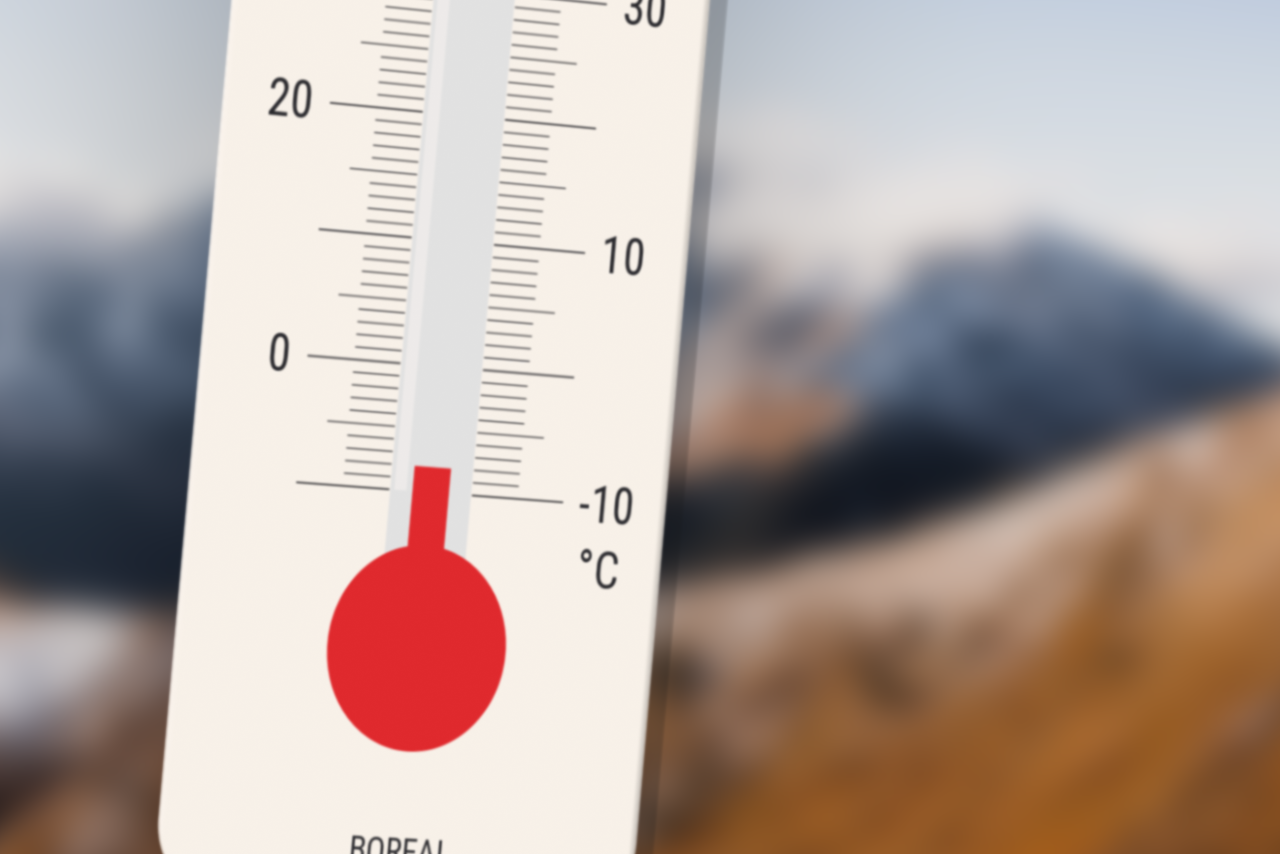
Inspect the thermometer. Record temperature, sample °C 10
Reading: °C -8
